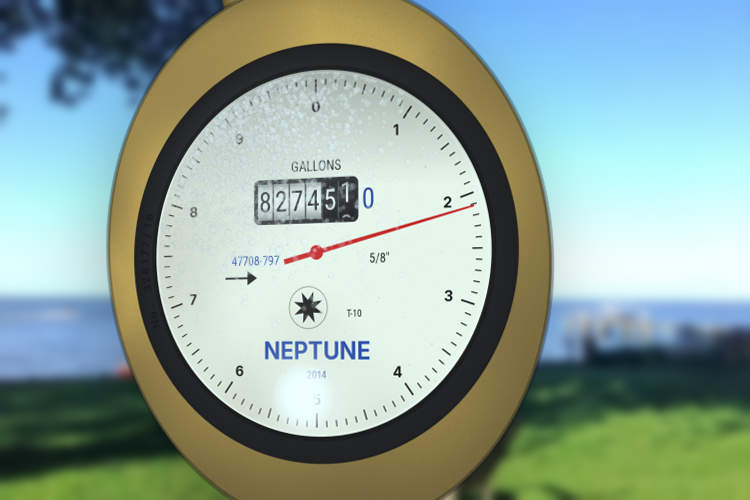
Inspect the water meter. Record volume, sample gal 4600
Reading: gal 8274512.1
